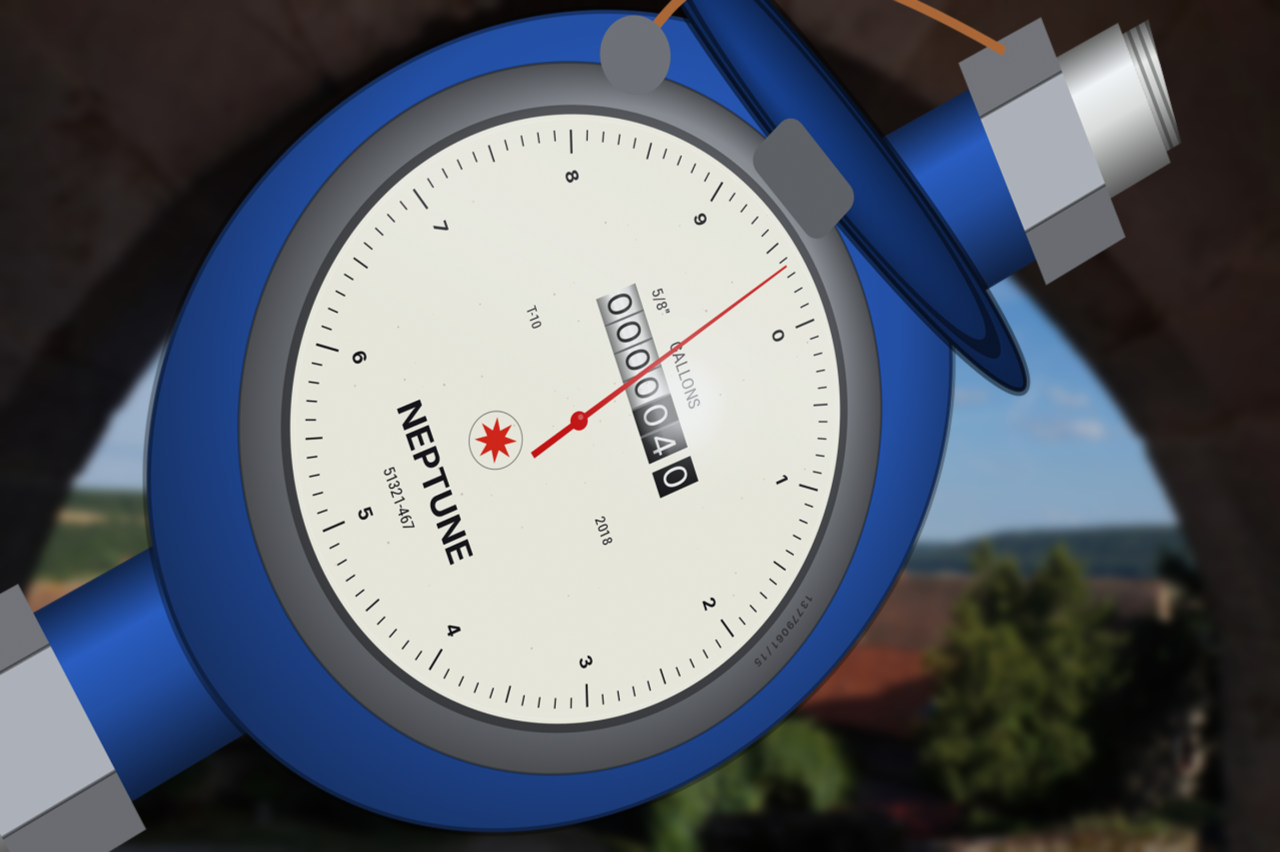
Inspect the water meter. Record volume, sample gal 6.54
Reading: gal 39.6
